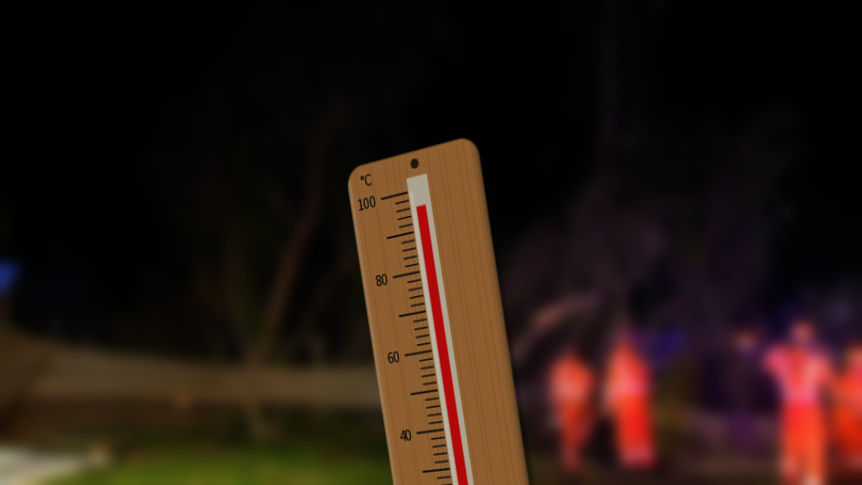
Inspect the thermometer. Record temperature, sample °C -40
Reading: °C 96
